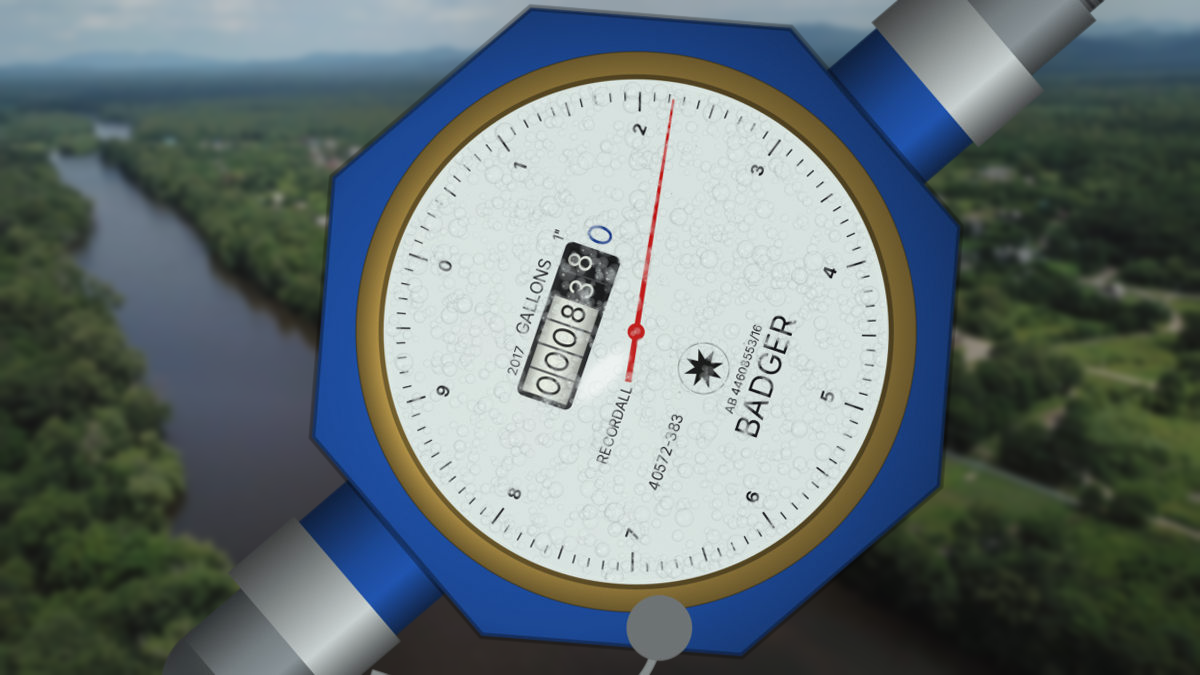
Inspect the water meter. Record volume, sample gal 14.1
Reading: gal 8382.2
